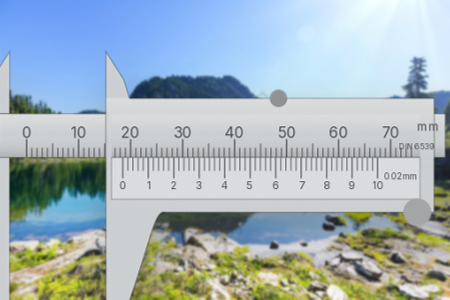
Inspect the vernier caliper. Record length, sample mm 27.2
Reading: mm 18.5
